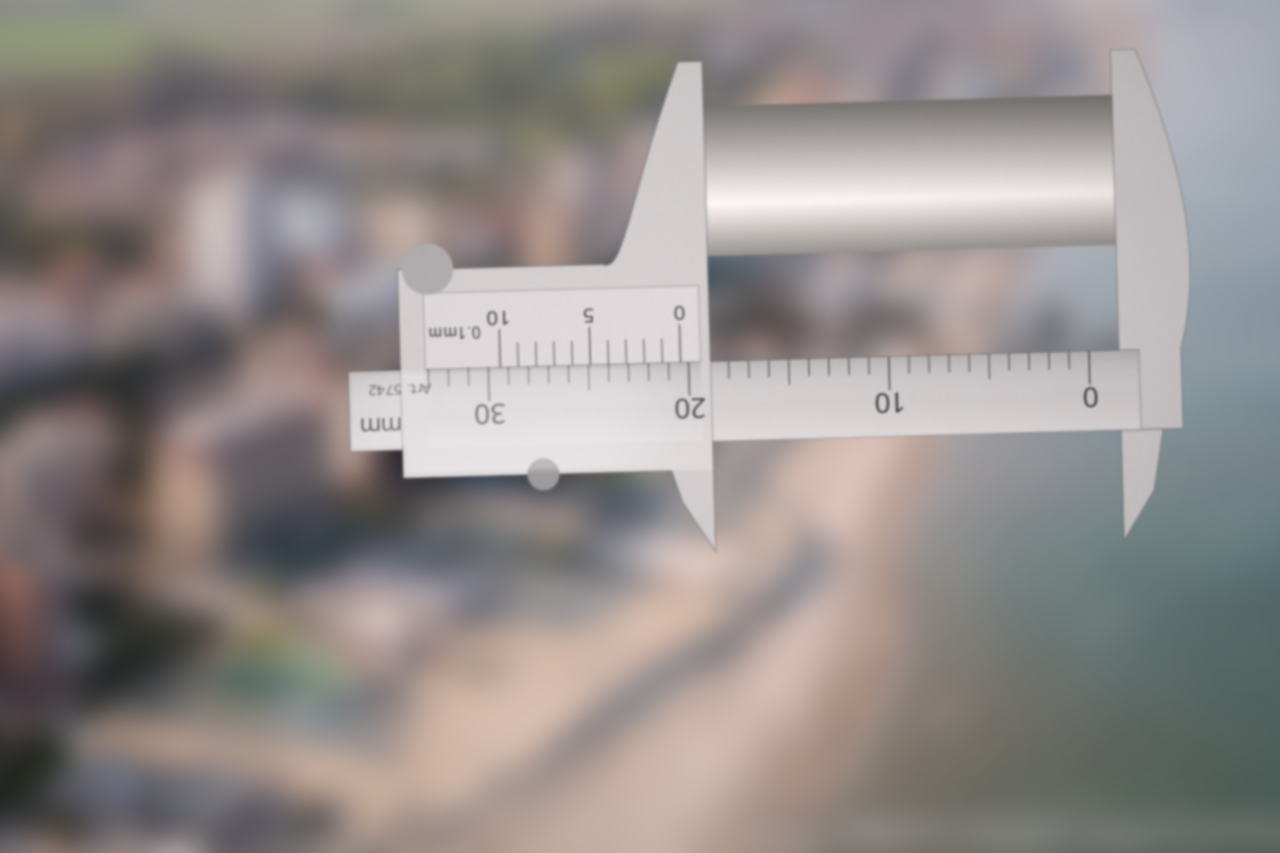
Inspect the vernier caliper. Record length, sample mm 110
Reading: mm 20.4
